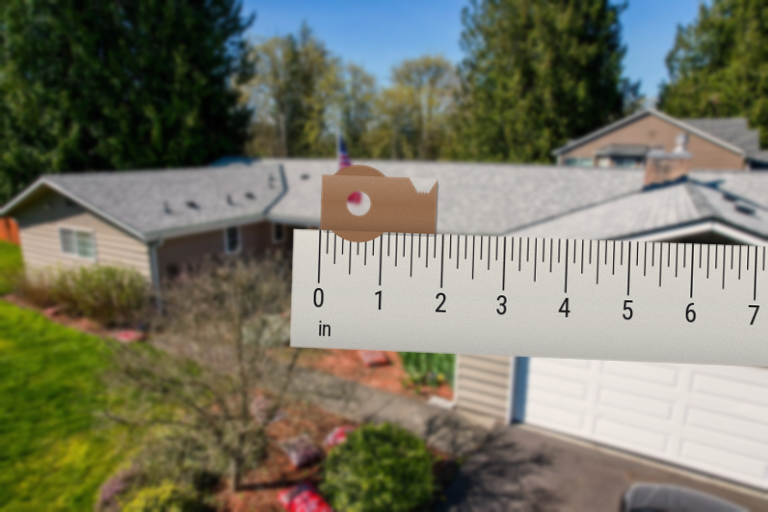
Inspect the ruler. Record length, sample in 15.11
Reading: in 1.875
